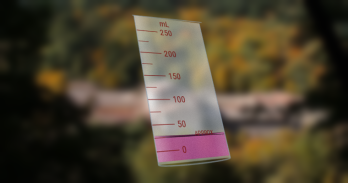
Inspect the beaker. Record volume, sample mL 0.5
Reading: mL 25
